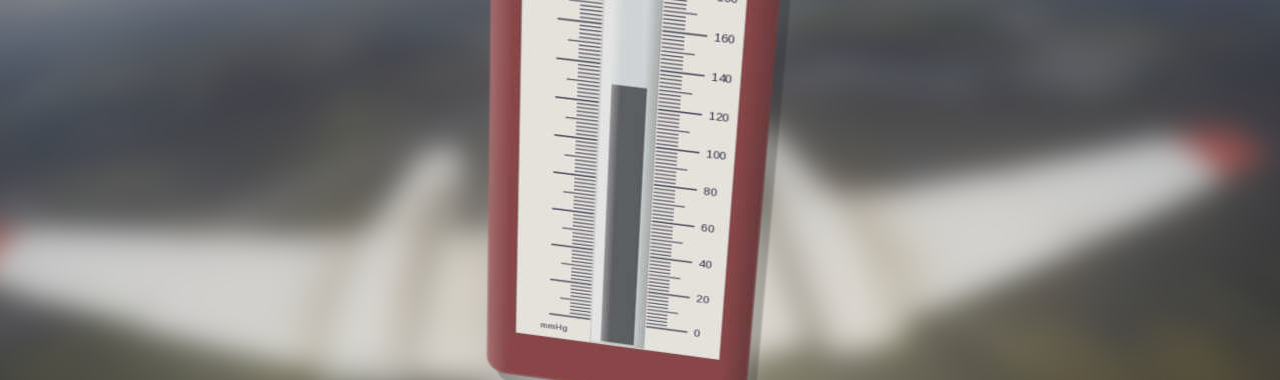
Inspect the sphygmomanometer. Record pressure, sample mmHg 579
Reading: mmHg 130
